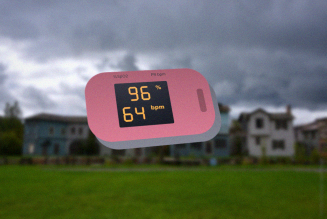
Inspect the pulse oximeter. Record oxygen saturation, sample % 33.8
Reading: % 96
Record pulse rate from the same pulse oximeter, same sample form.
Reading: bpm 64
